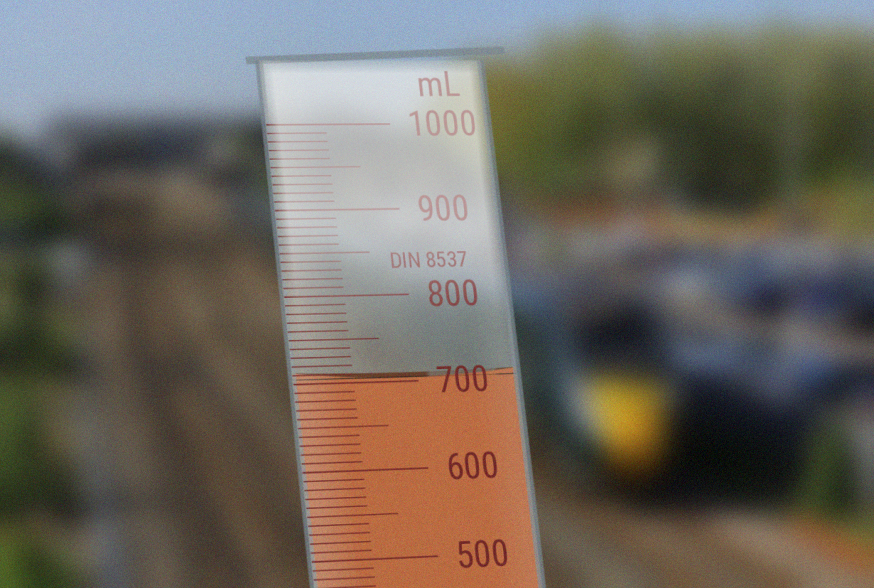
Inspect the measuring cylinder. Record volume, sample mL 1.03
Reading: mL 705
